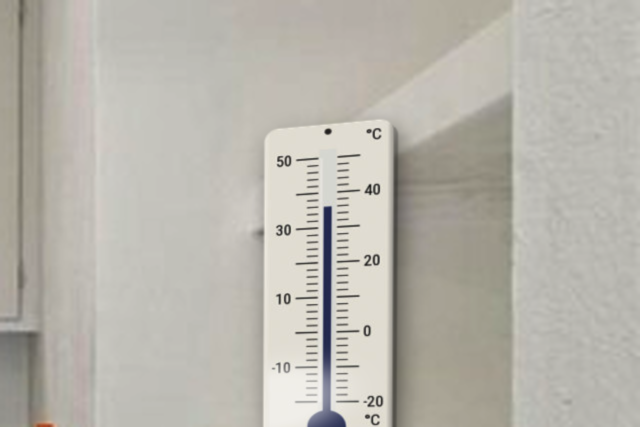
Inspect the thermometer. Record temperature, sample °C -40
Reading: °C 36
